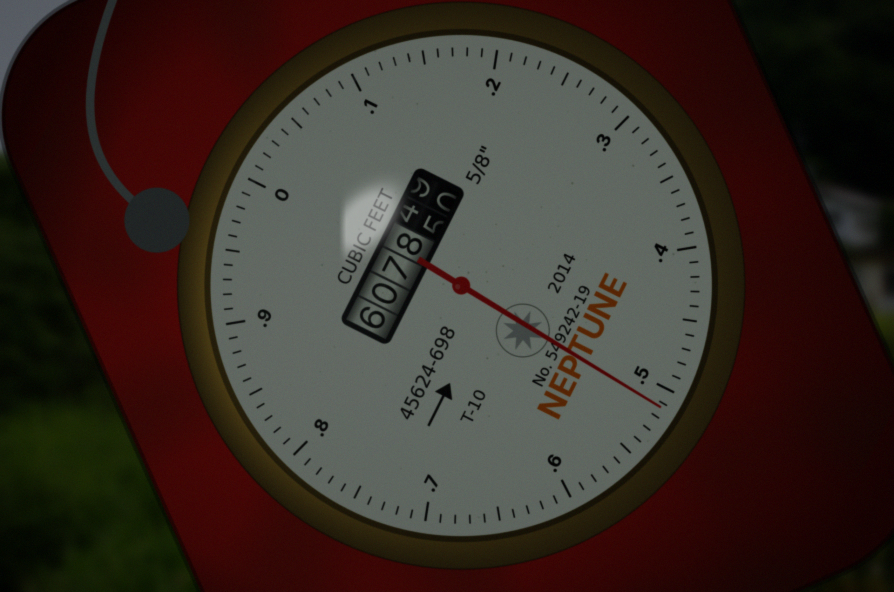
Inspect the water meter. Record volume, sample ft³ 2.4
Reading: ft³ 607849.51
